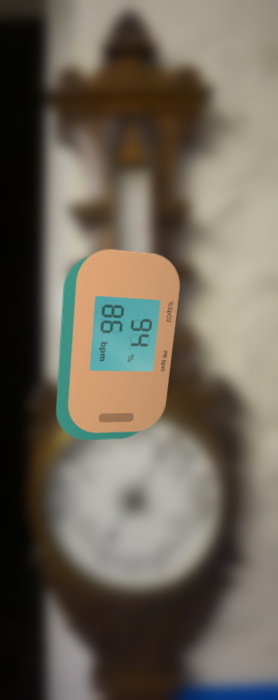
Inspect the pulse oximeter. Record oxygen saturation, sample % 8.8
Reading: % 94
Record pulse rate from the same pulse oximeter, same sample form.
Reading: bpm 86
